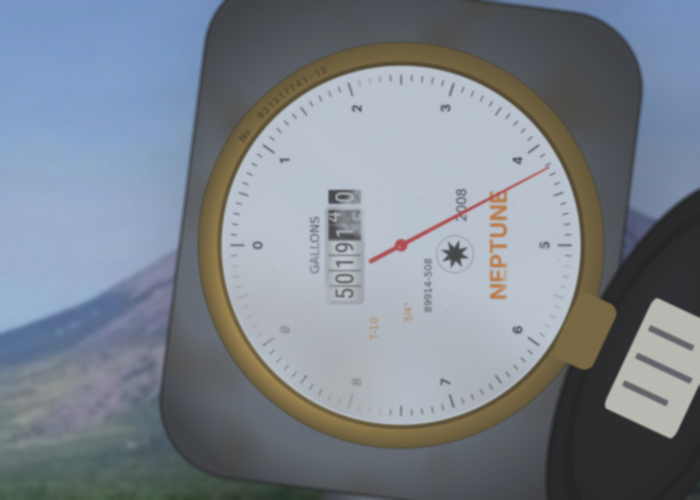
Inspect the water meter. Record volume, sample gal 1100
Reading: gal 5019144.2
